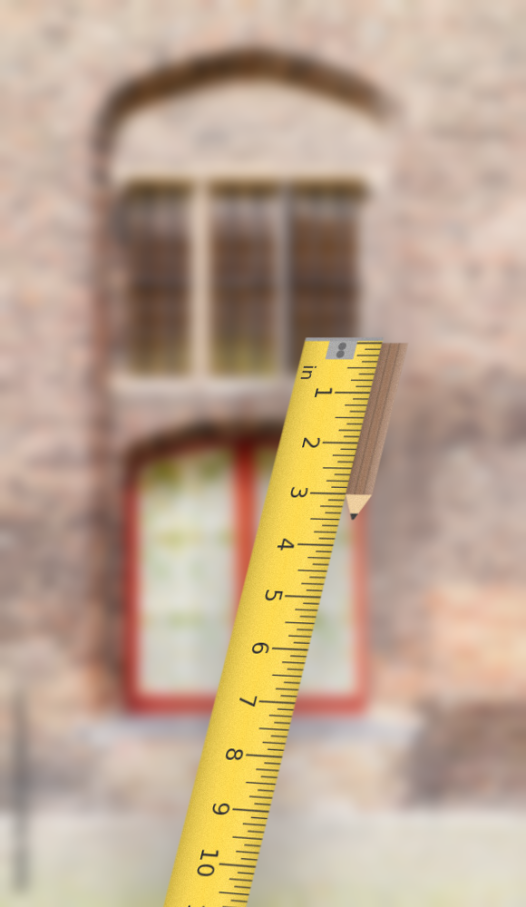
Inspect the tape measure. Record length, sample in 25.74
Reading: in 3.5
